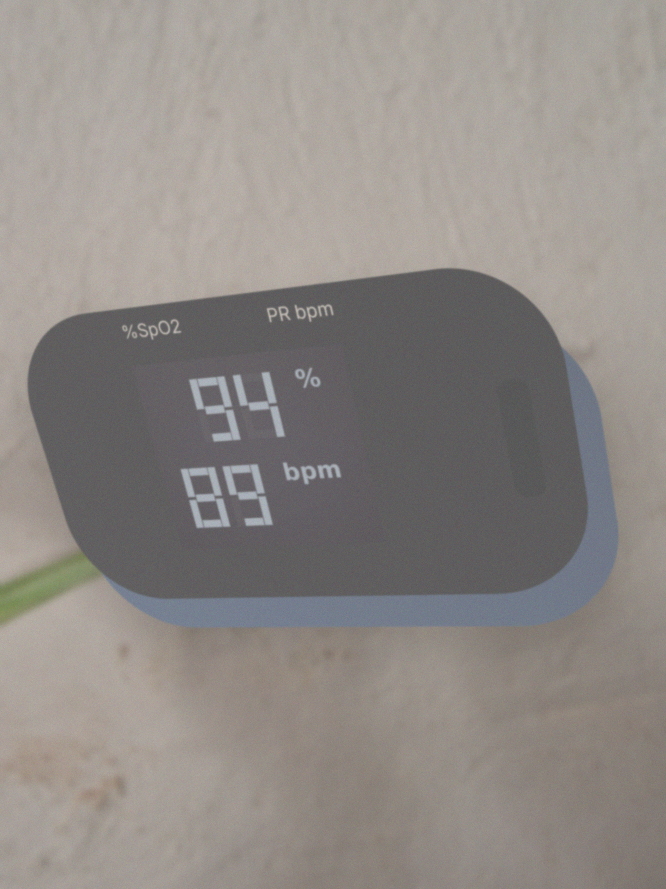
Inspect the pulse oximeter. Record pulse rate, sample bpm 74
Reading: bpm 89
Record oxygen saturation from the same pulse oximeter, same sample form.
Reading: % 94
